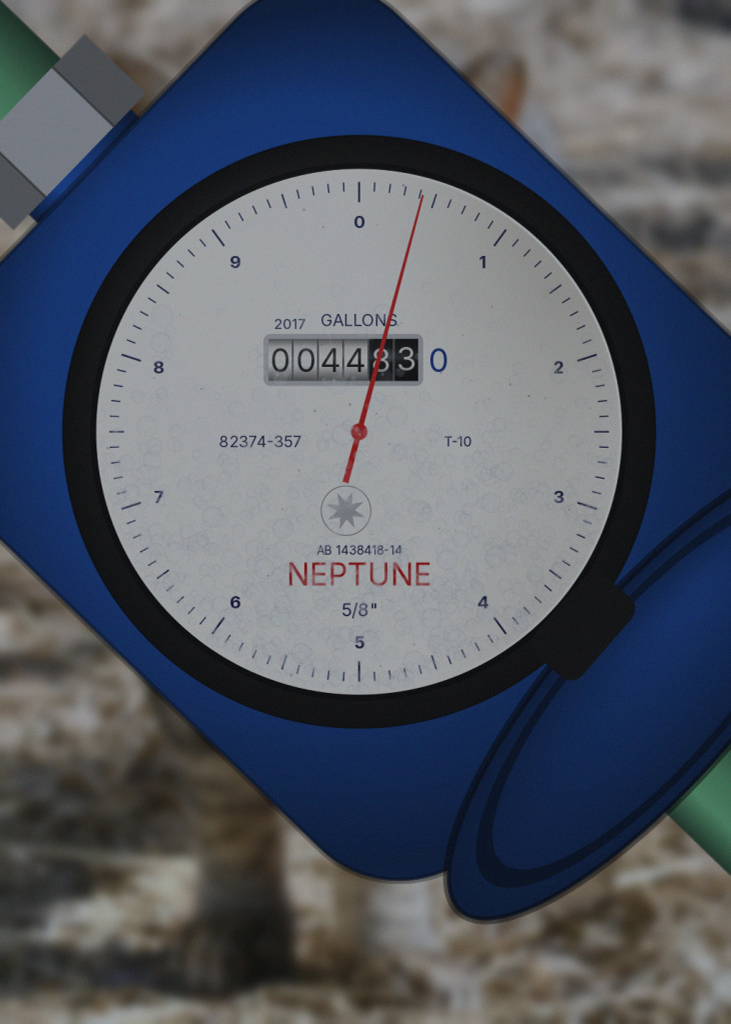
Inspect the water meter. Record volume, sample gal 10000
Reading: gal 44830.4
